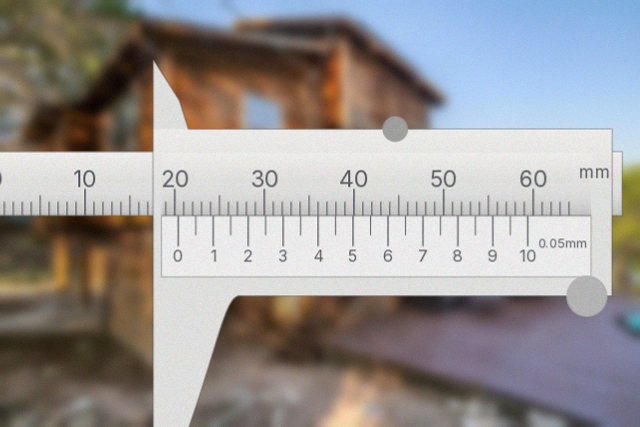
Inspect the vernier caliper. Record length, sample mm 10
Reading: mm 20.4
